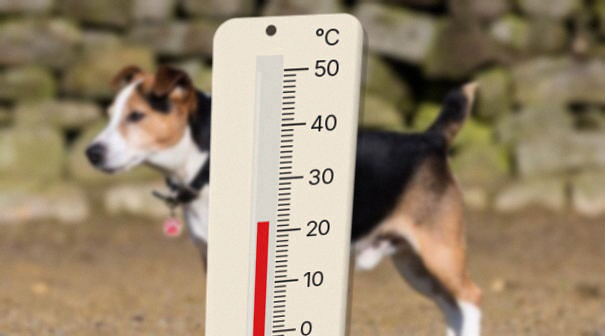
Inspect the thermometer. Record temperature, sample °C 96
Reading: °C 22
